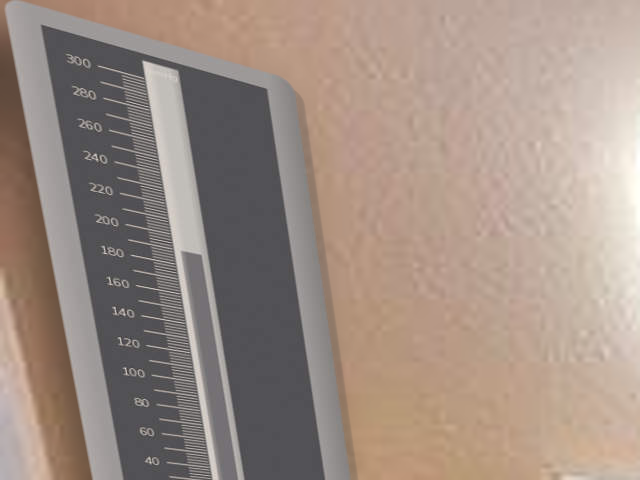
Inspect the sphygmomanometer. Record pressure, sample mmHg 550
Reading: mmHg 190
